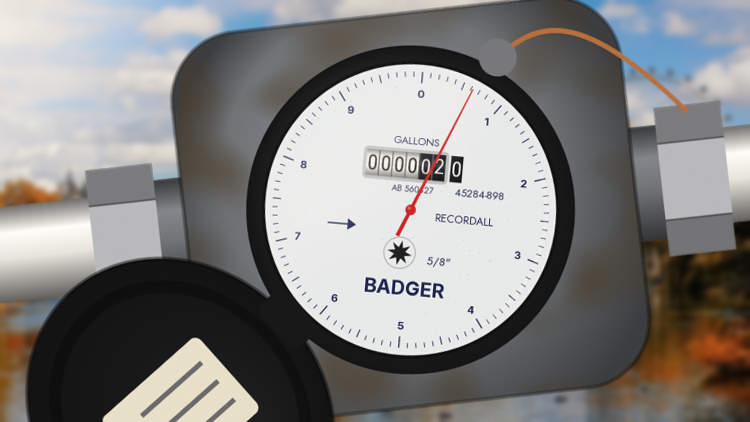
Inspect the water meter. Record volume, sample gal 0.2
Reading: gal 20.6
